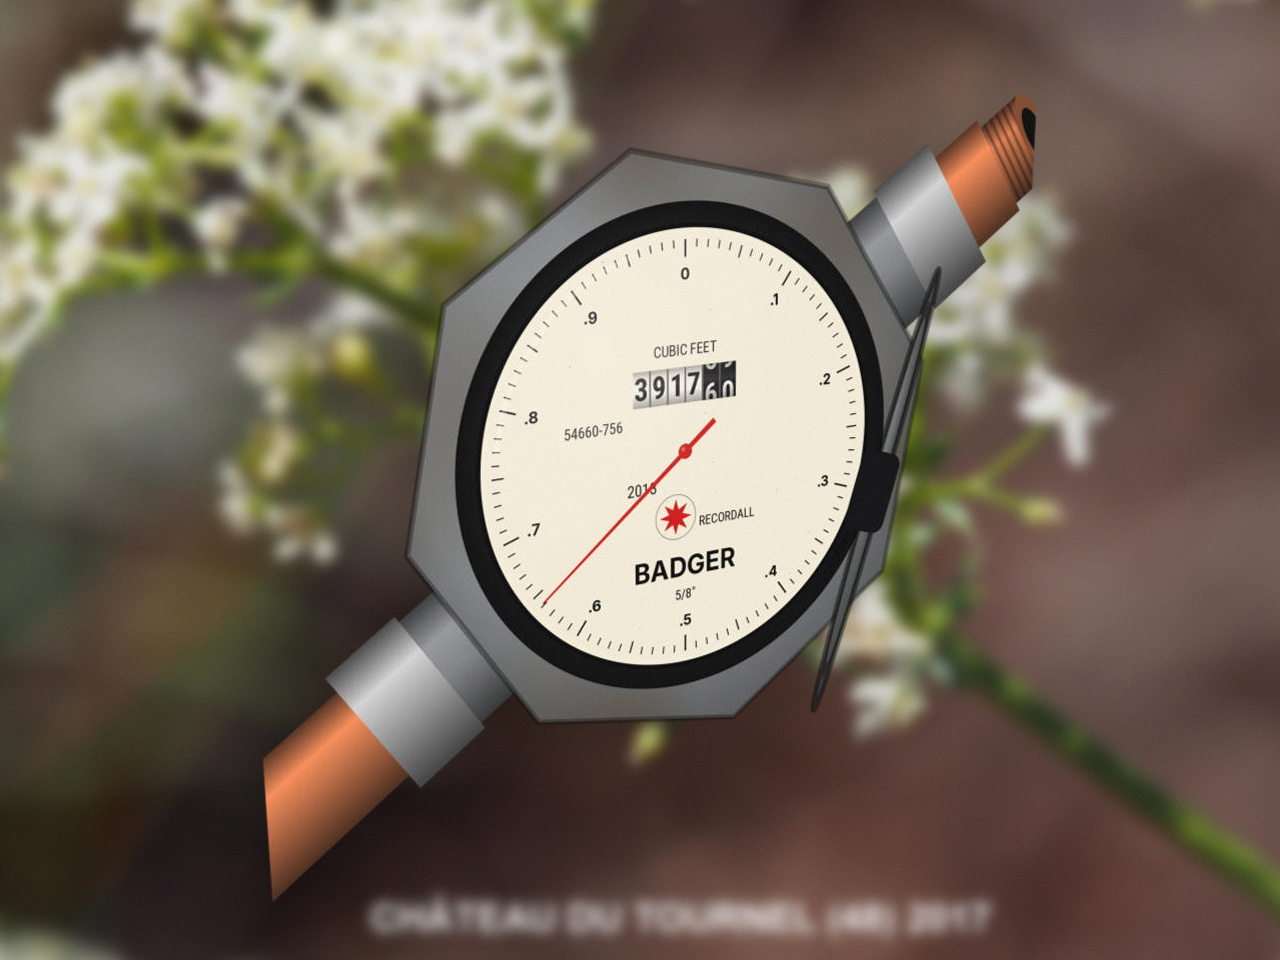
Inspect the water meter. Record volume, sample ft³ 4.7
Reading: ft³ 391759.64
